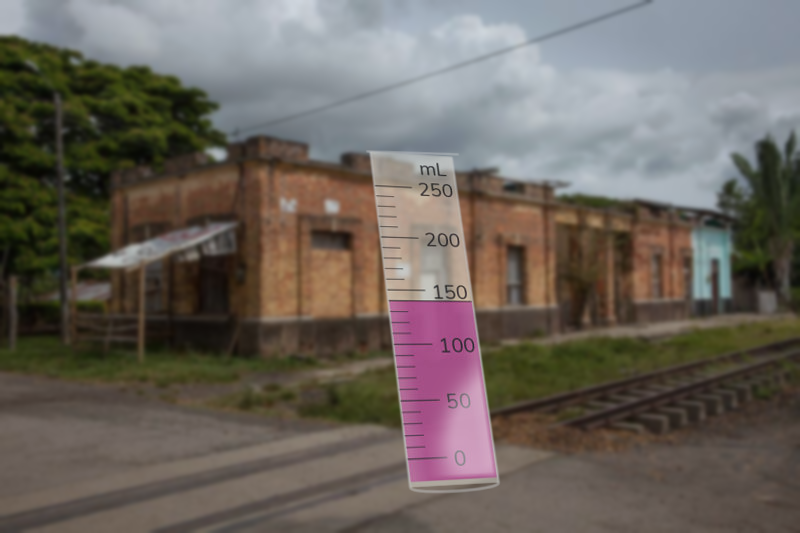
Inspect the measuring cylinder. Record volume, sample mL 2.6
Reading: mL 140
